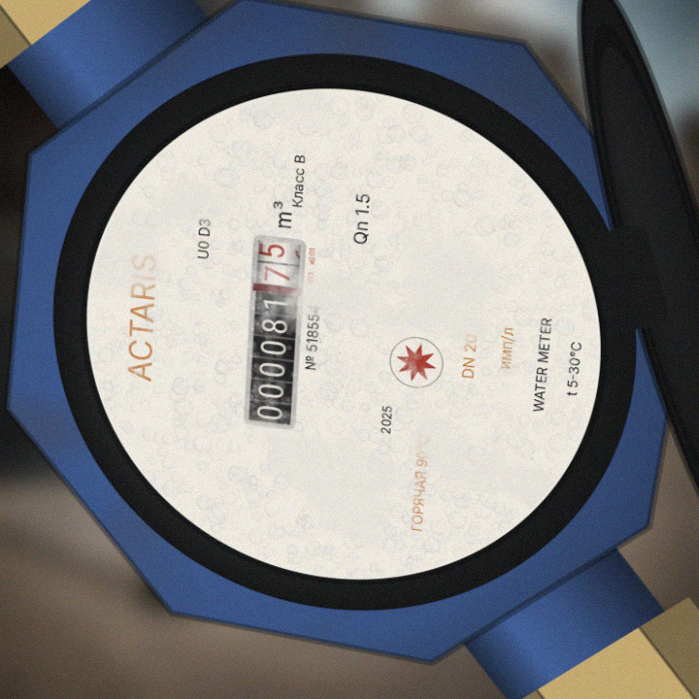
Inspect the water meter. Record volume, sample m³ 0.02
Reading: m³ 81.75
